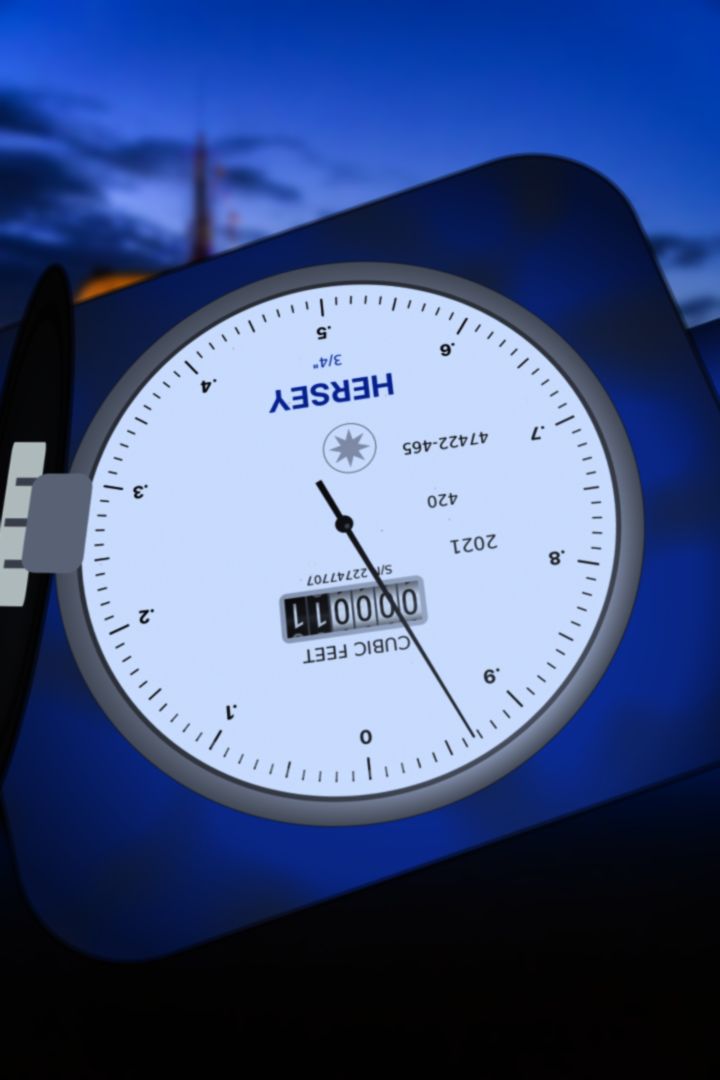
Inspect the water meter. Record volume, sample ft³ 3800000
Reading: ft³ 10.93
